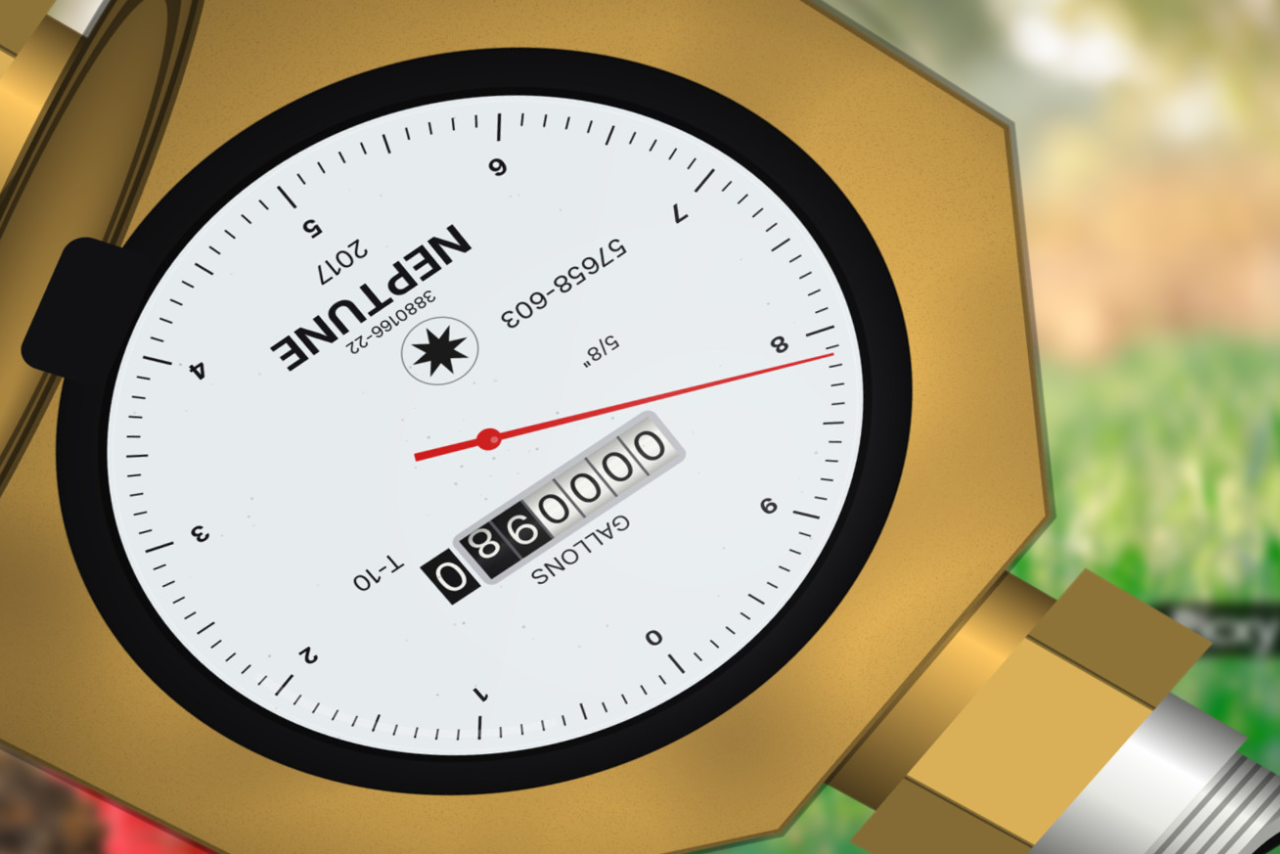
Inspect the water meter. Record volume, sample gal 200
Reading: gal 978.1
